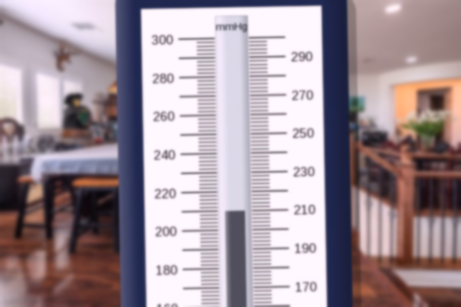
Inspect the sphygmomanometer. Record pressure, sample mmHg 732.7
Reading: mmHg 210
